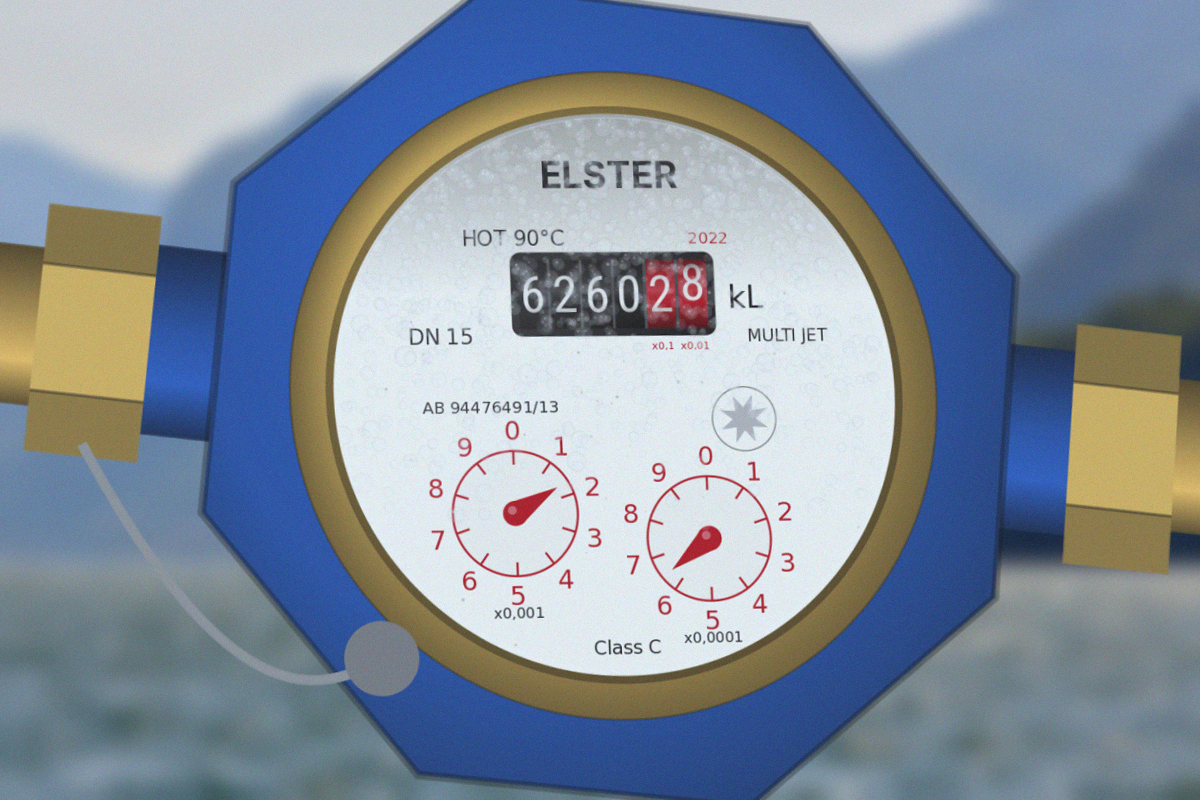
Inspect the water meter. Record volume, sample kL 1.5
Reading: kL 6260.2816
